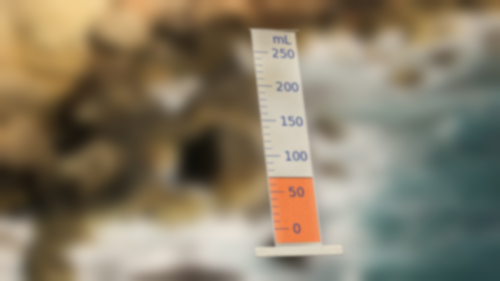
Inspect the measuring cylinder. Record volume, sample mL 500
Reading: mL 70
